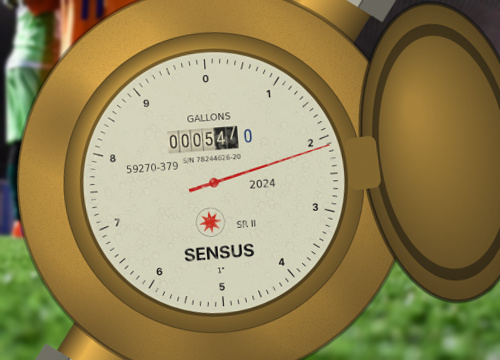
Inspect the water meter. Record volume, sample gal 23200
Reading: gal 5472.1
